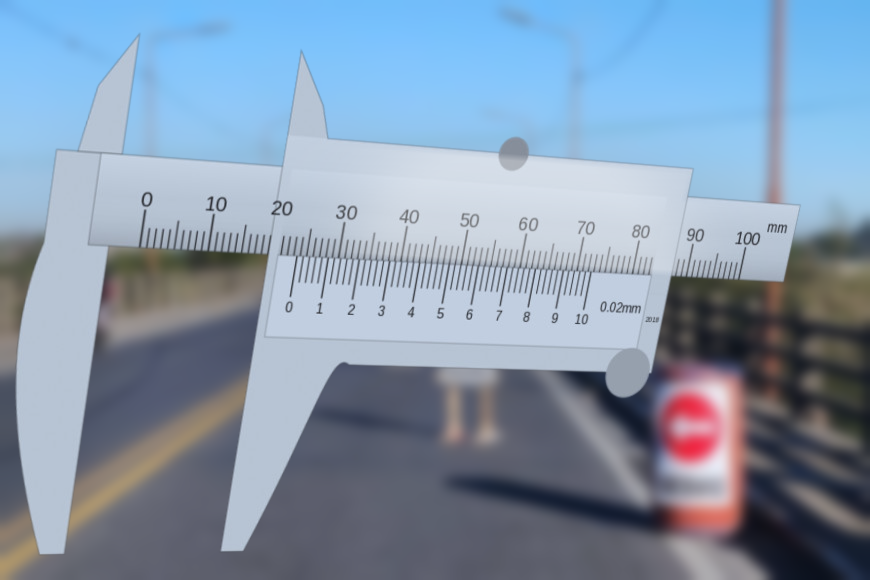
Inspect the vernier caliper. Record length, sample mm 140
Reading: mm 23.5
